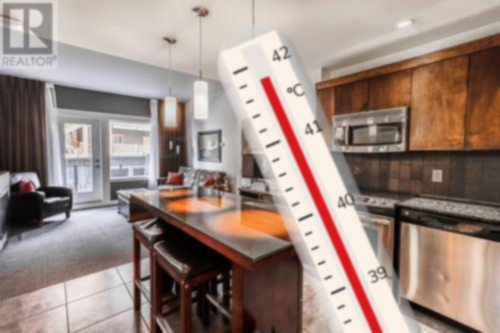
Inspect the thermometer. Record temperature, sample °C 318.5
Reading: °C 41.8
